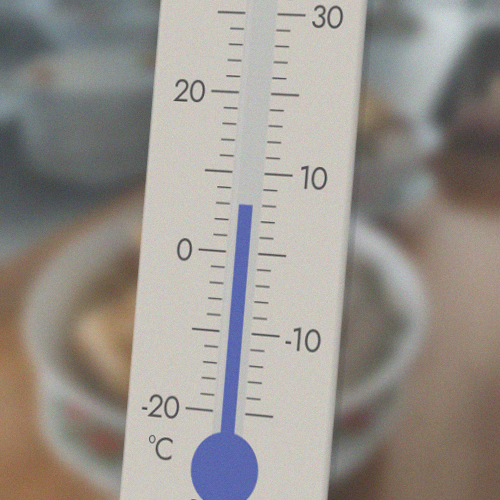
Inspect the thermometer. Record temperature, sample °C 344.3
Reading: °C 6
